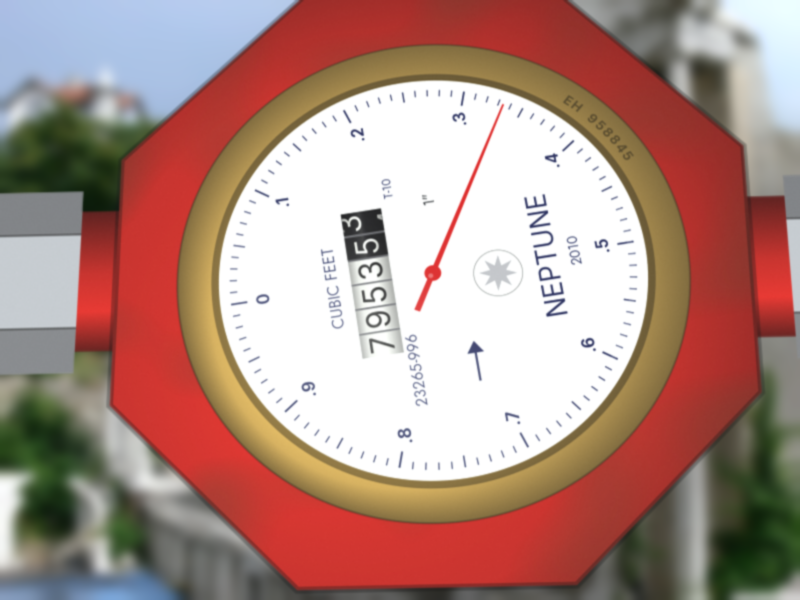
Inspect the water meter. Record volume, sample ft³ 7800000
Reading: ft³ 795353.33
